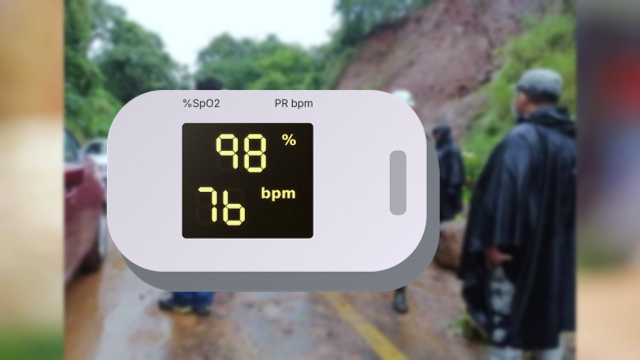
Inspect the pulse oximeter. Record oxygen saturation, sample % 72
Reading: % 98
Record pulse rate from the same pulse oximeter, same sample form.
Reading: bpm 76
